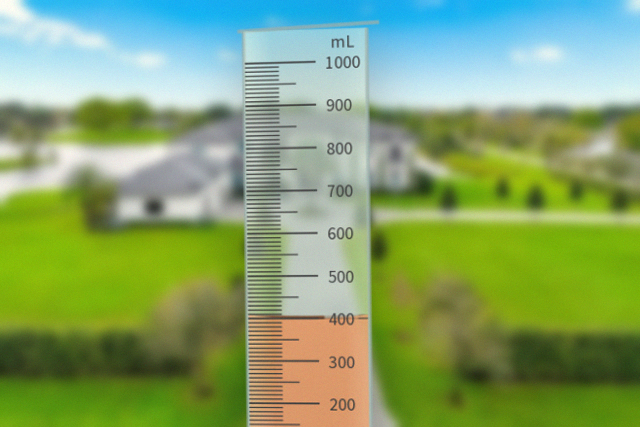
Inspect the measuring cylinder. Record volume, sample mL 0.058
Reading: mL 400
